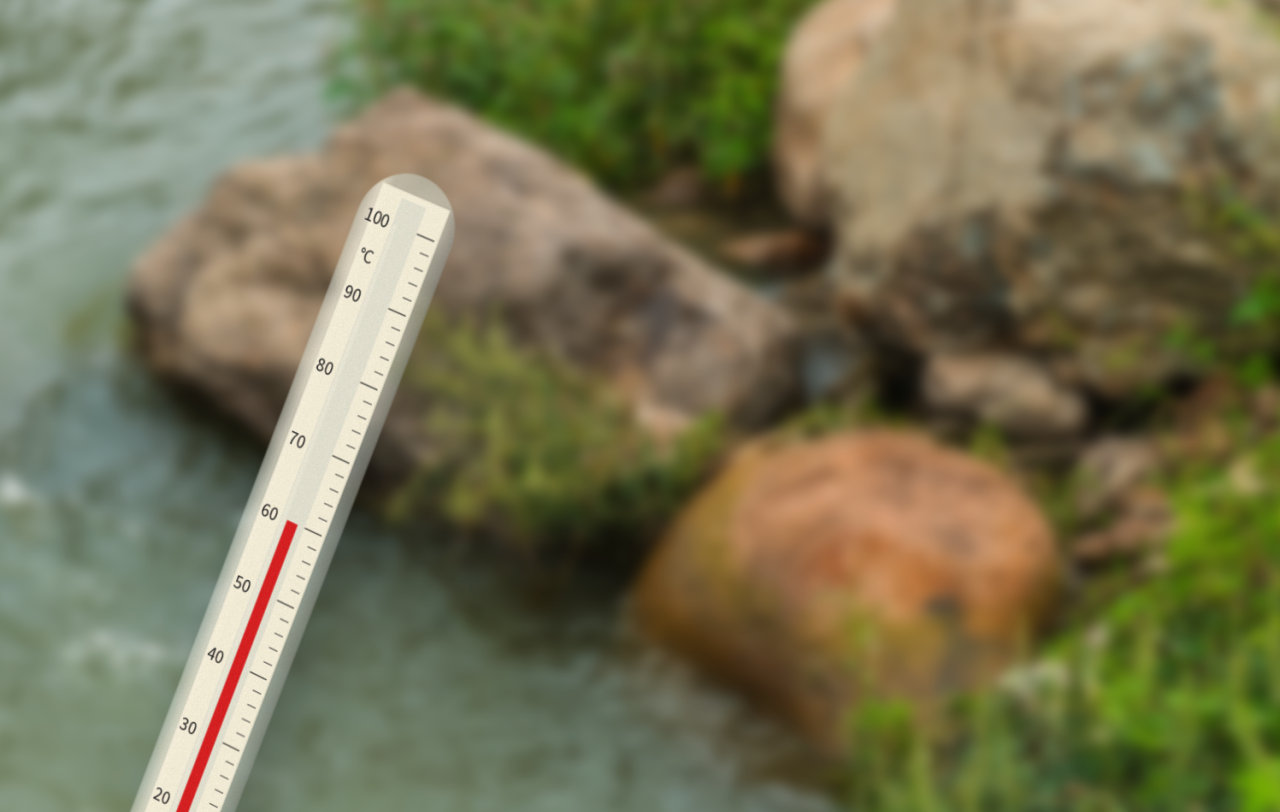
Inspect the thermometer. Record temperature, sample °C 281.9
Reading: °C 60
